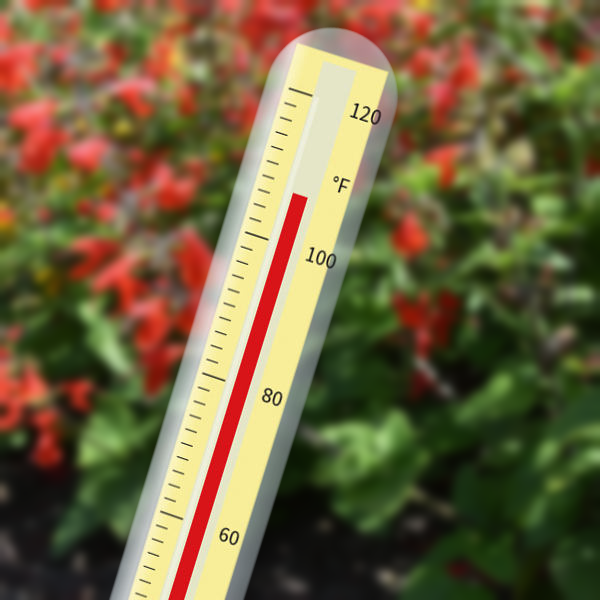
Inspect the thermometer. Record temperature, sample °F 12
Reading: °F 107
